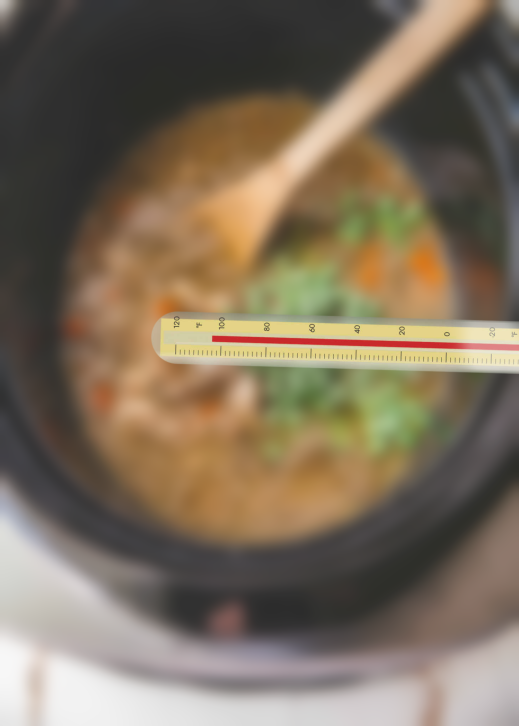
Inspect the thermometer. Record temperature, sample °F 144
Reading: °F 104
